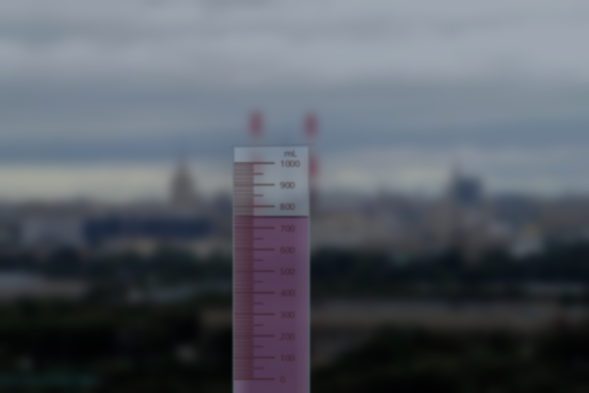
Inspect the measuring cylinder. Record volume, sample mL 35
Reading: mL 750
